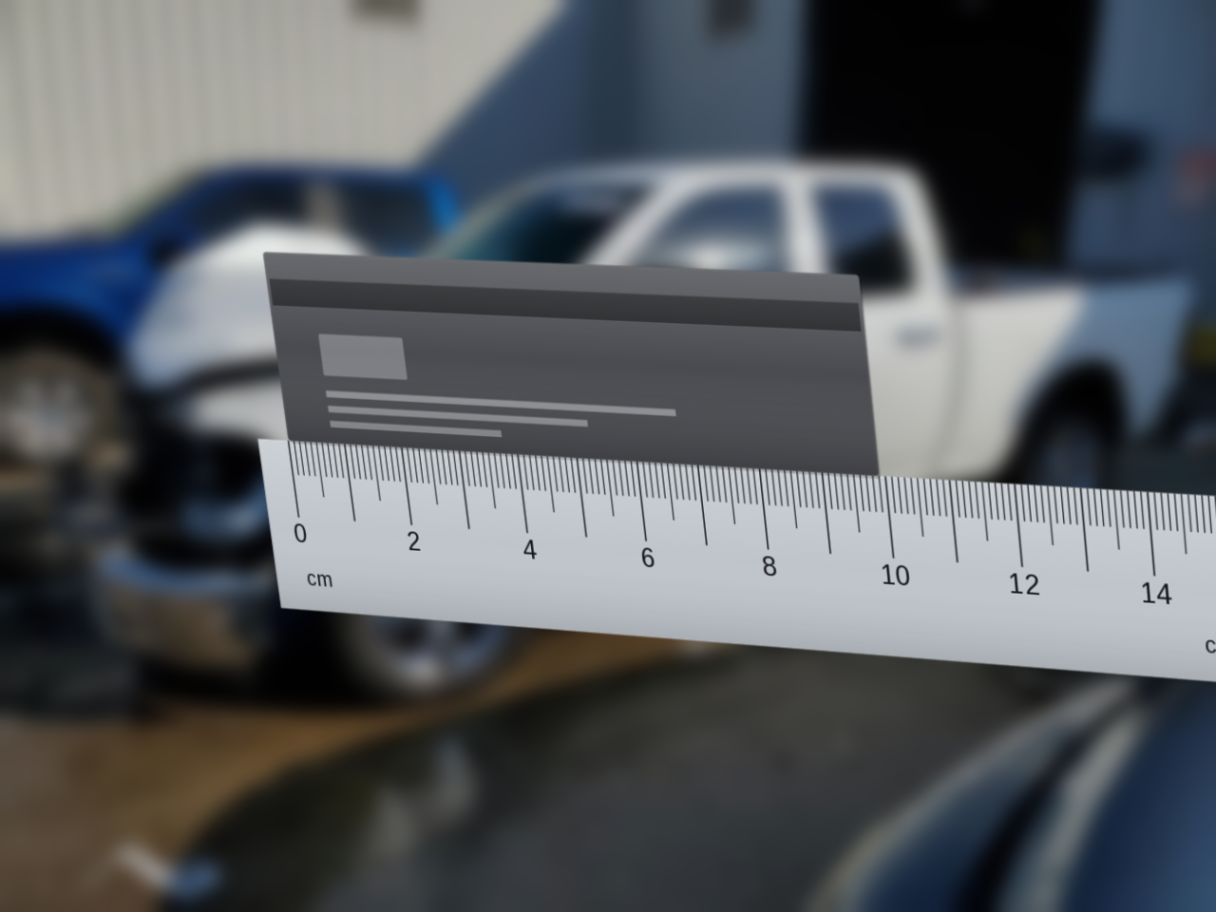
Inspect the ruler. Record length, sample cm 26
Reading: cm 9.9
